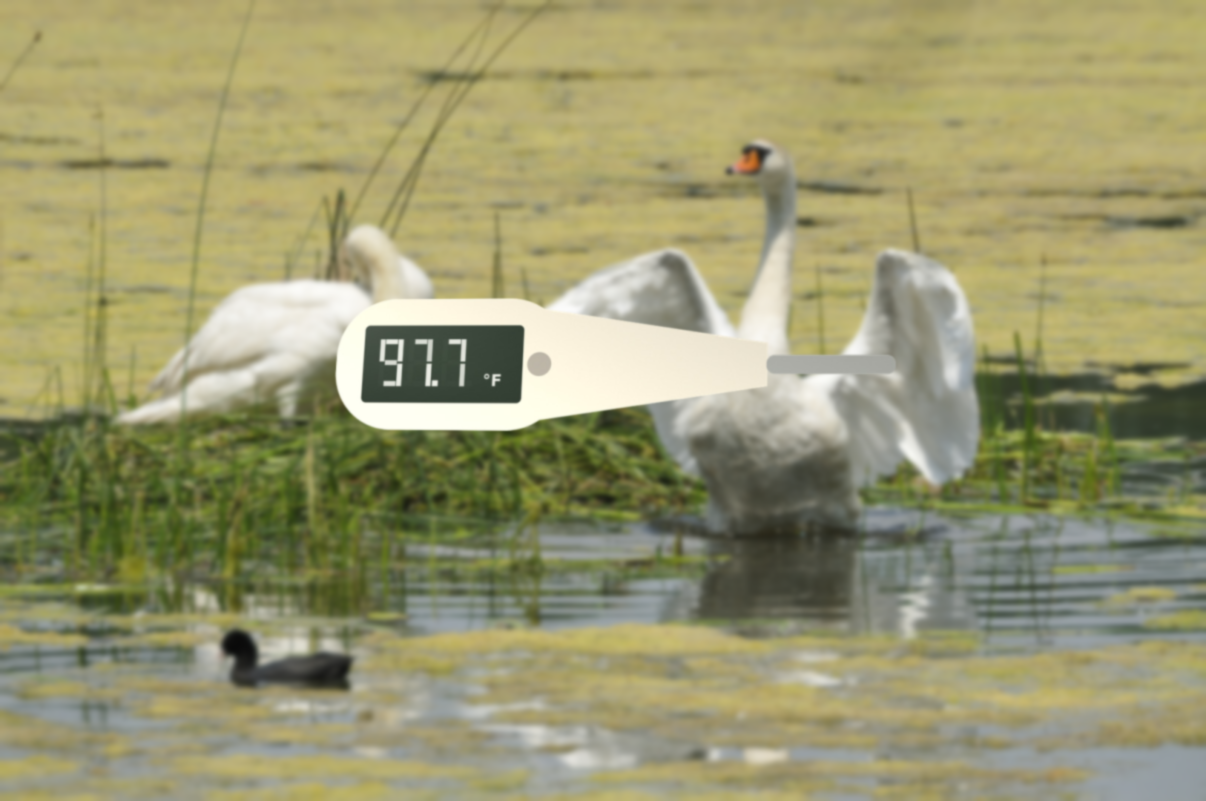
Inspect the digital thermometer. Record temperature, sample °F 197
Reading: °F 97.7
